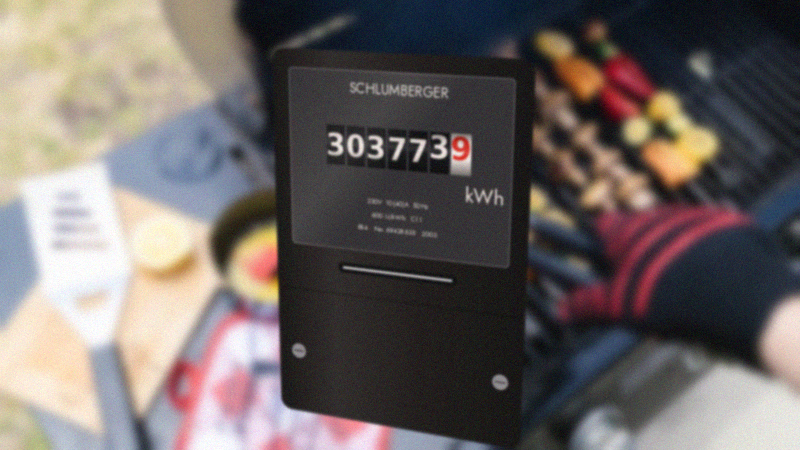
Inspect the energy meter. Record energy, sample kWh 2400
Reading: kWh 303773.9
